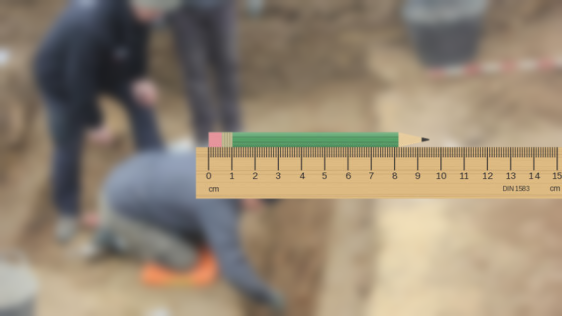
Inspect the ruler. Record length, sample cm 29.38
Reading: cm 9.5
